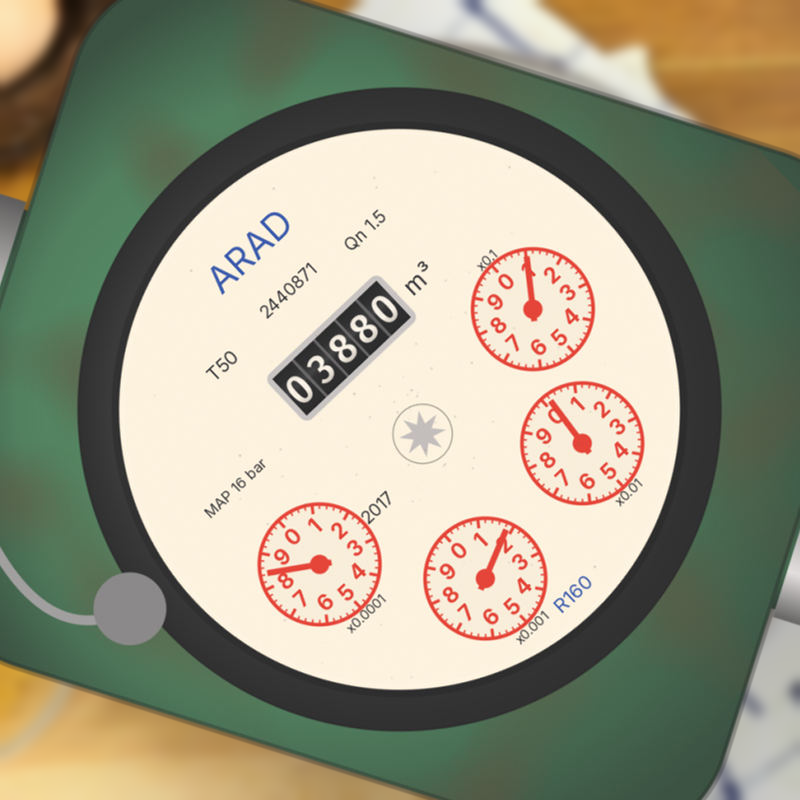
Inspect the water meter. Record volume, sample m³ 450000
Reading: m³ 3880.1018
